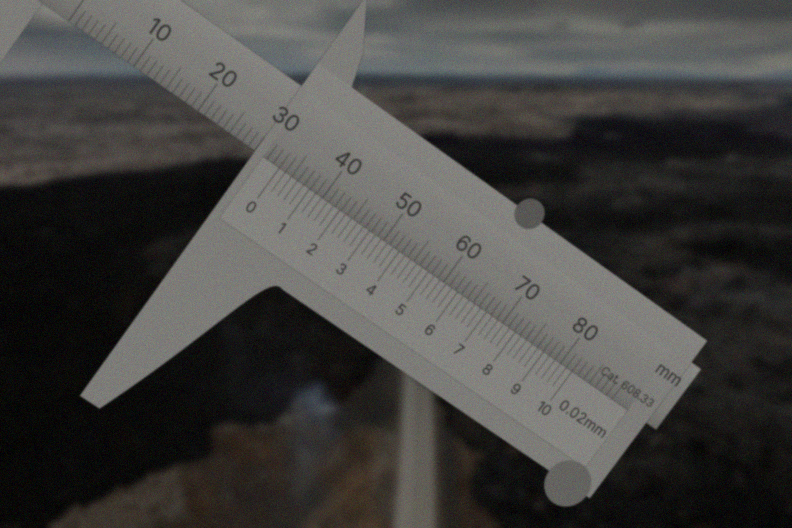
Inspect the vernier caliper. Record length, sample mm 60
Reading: mm 33.0
